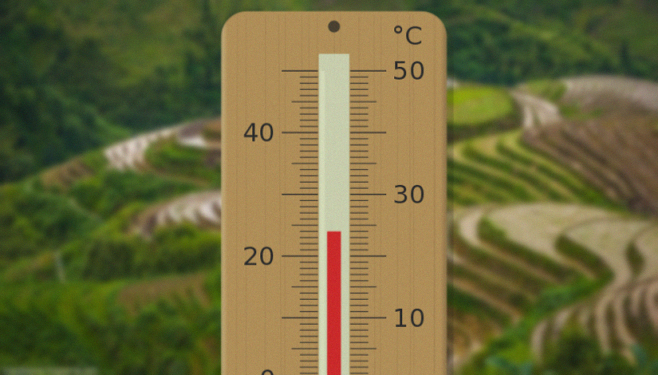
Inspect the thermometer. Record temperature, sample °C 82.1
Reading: °C 24
